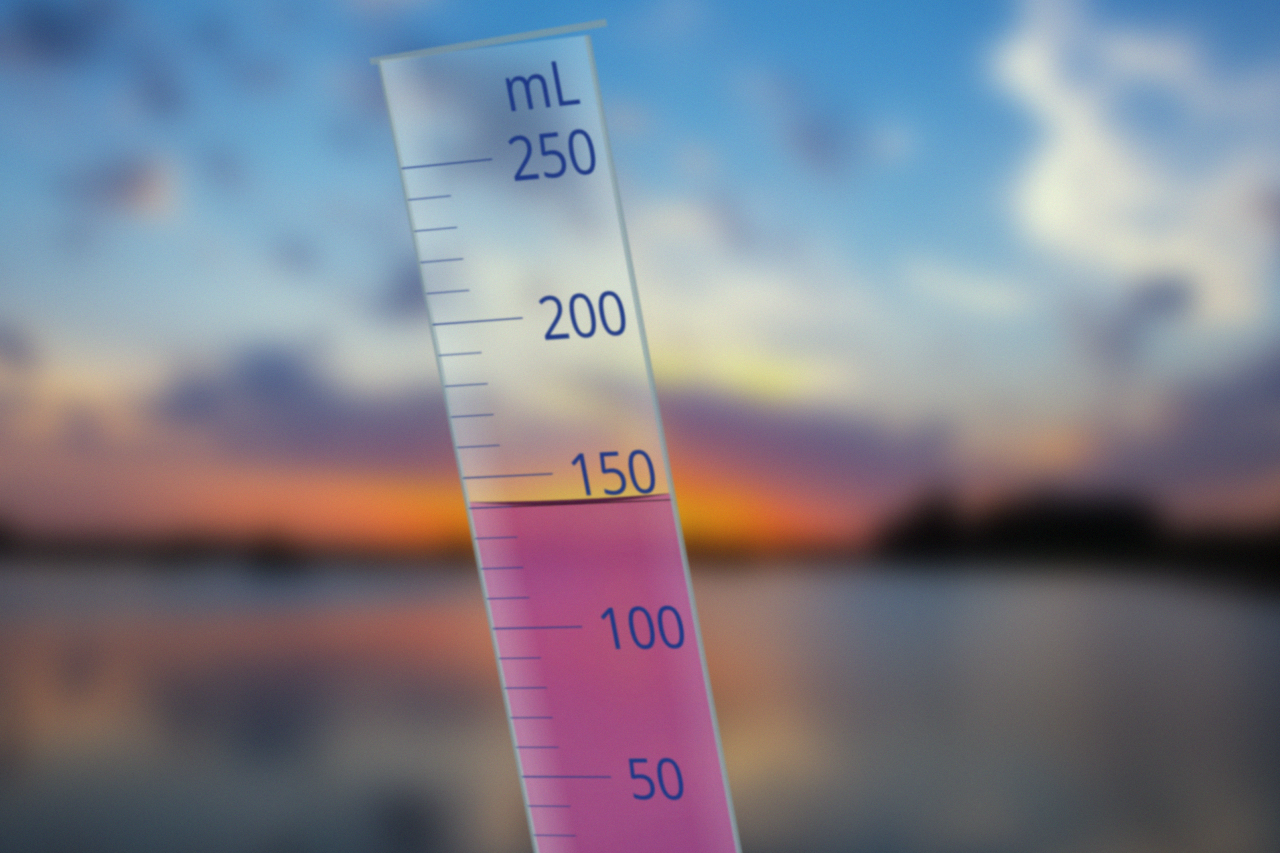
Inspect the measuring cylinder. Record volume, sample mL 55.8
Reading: mL 140
